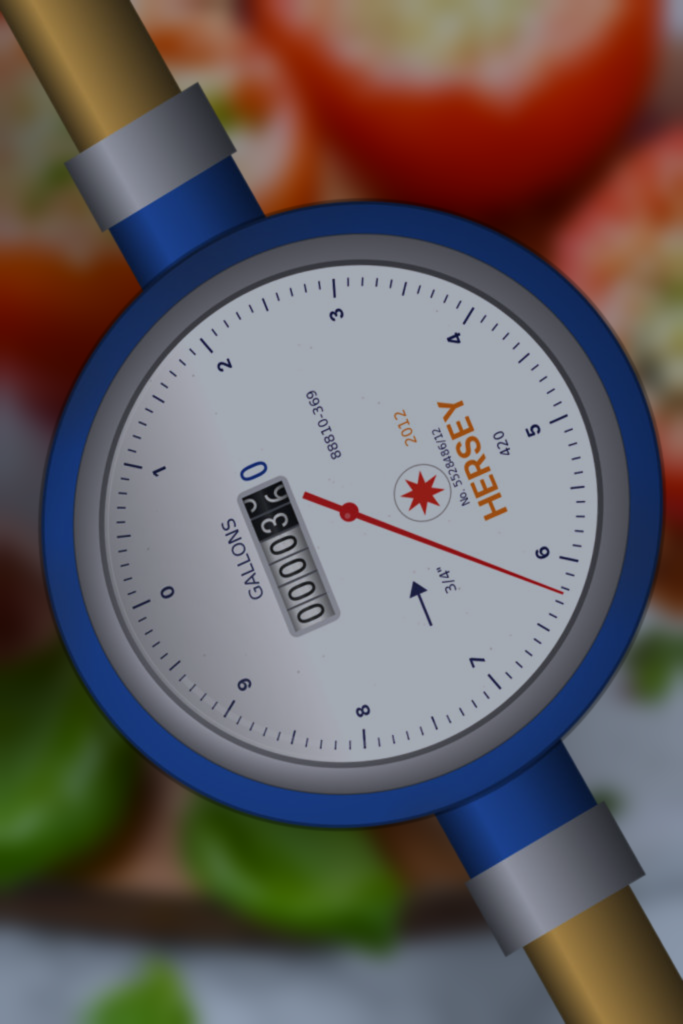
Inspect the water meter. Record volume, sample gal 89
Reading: gal 356.2
